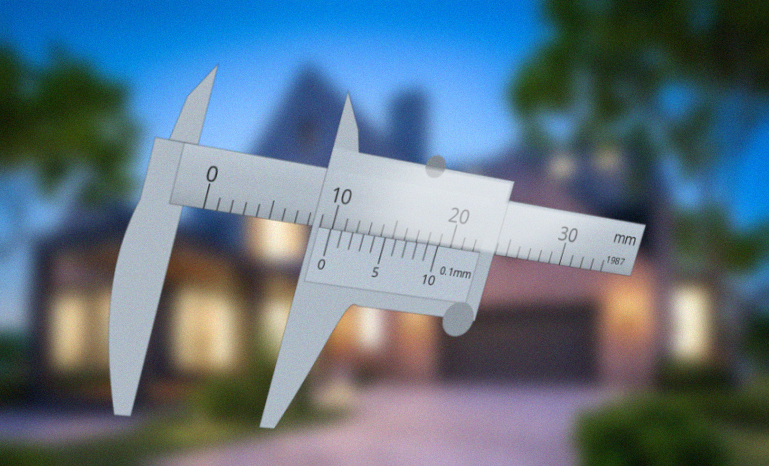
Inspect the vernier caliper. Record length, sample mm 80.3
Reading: mm 9.9
